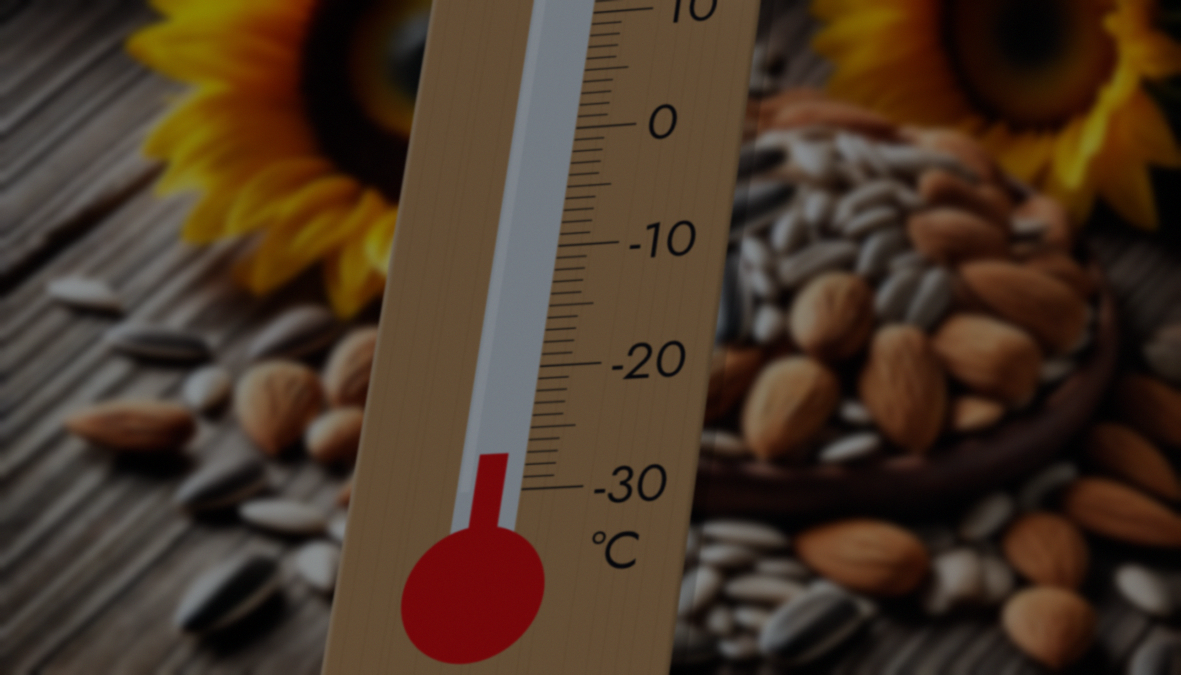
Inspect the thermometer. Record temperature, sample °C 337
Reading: °C -27
